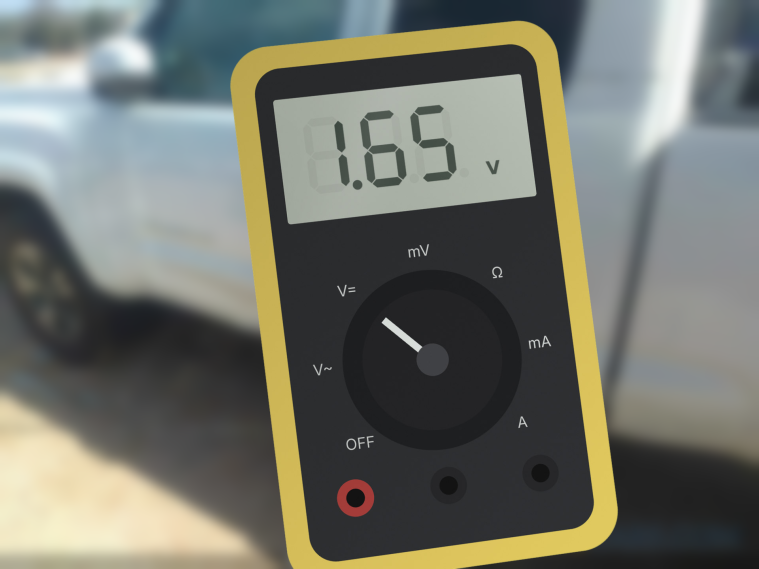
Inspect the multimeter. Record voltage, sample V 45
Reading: V 1.65
